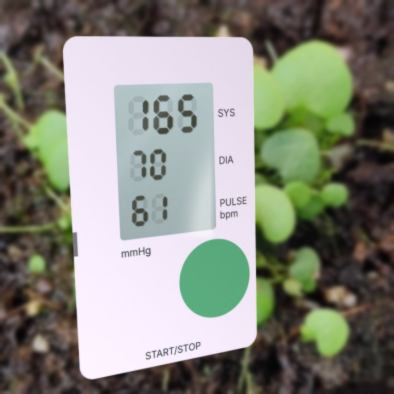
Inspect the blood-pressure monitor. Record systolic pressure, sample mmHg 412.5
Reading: mmHg 165
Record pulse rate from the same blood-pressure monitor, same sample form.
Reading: bpm 61
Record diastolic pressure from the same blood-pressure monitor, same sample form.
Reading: mmHg 70
